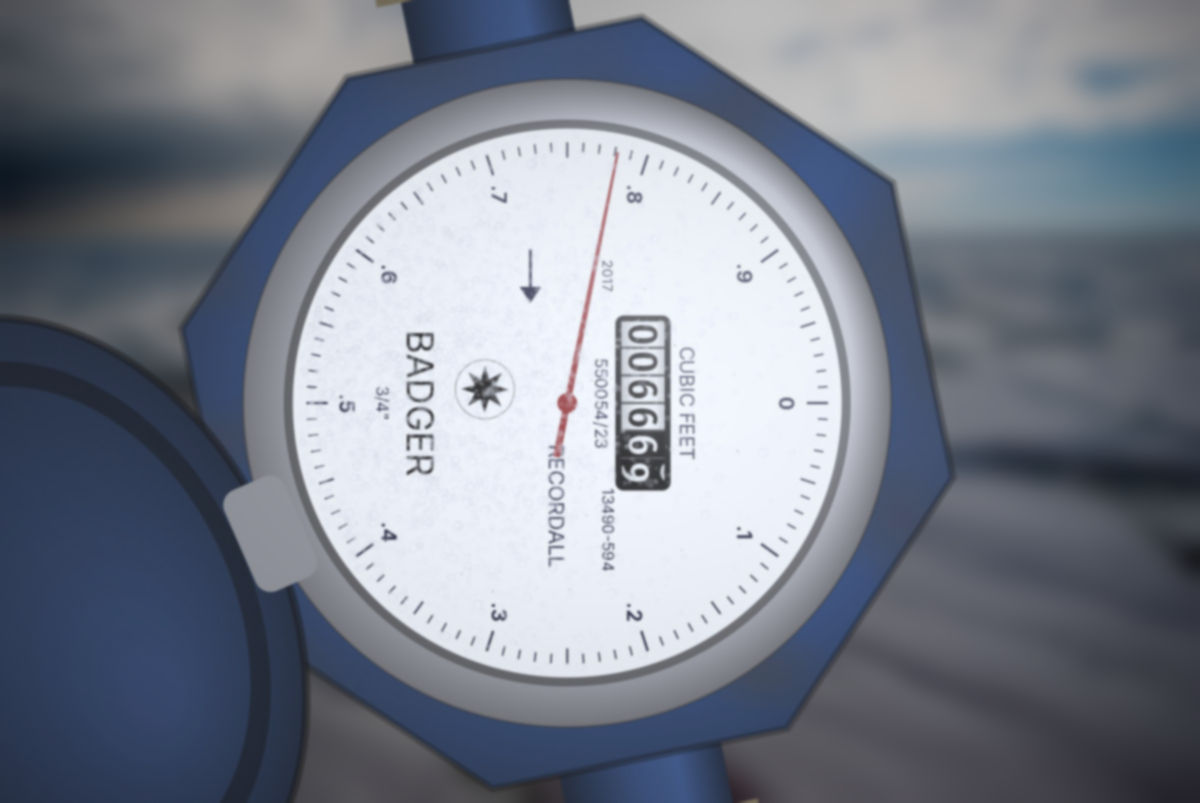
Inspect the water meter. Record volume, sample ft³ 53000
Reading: ft³ 6668.78
